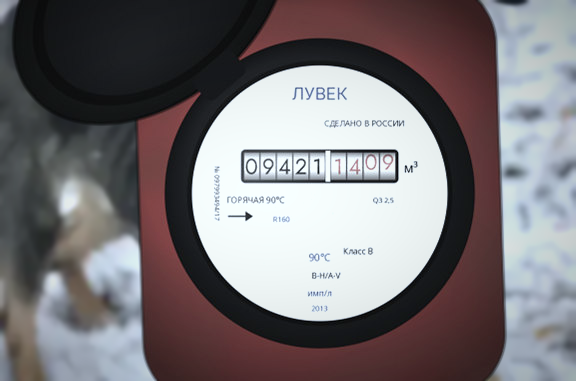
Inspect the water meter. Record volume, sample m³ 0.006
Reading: m³ 9421.1409
